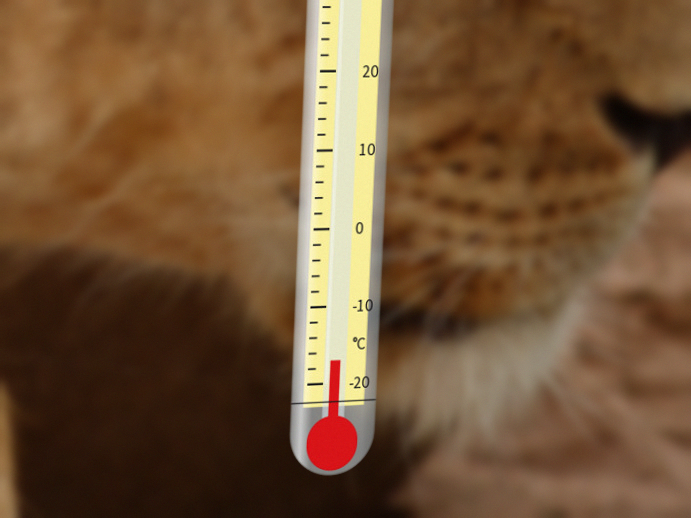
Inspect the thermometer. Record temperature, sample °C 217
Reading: °C -17
